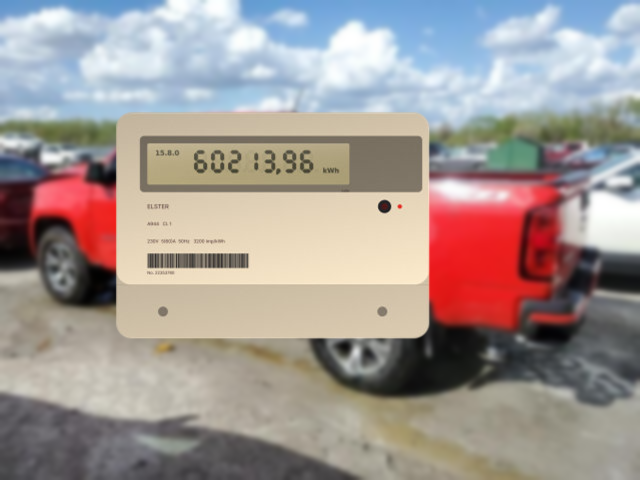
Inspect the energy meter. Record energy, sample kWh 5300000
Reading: kWh 60213.96
